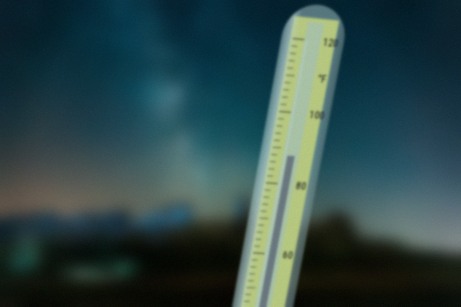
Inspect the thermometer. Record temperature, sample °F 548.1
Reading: °F 88
